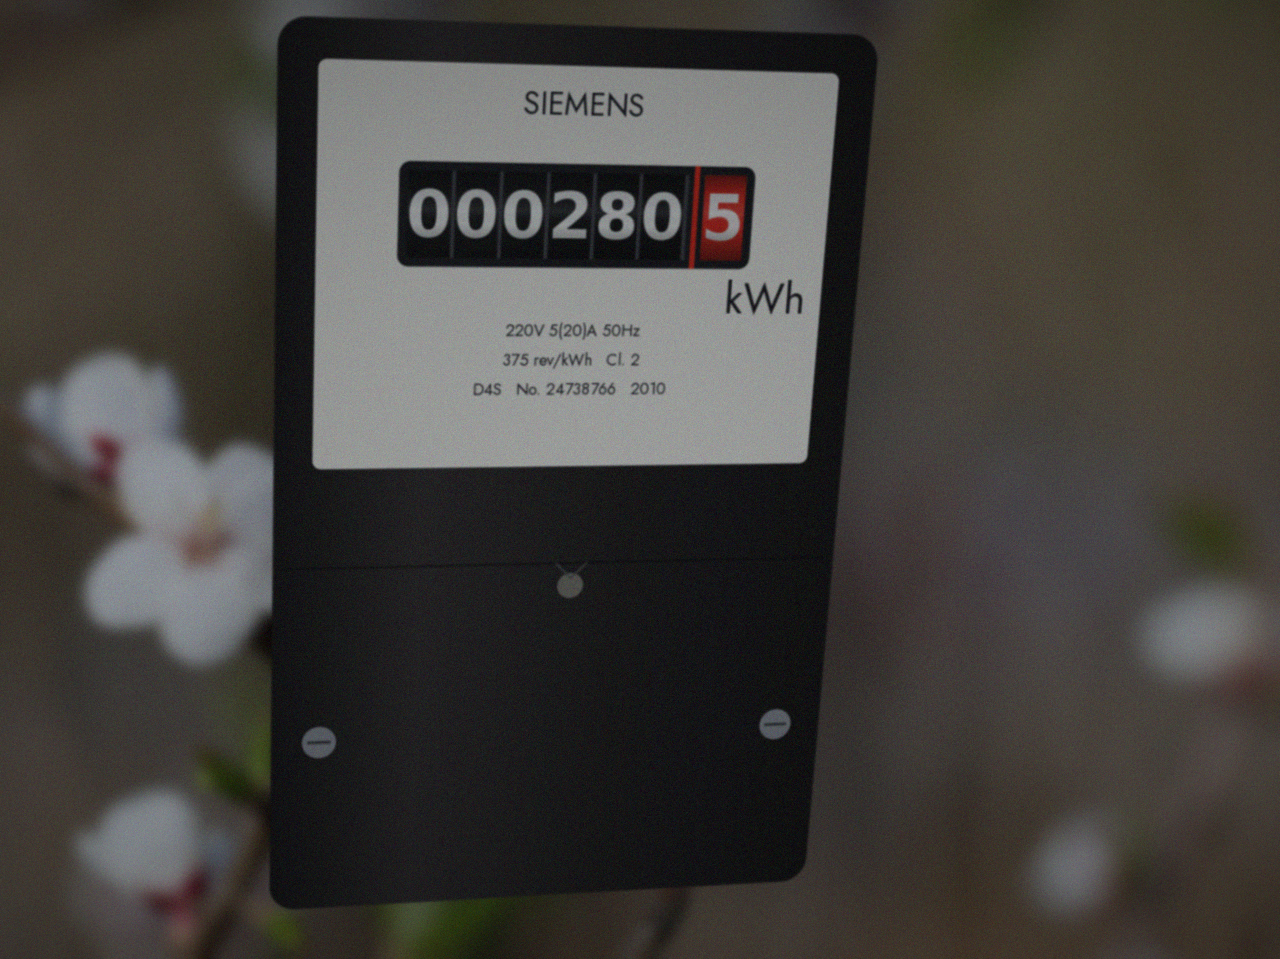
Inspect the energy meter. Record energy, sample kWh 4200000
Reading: kWh 280.5
